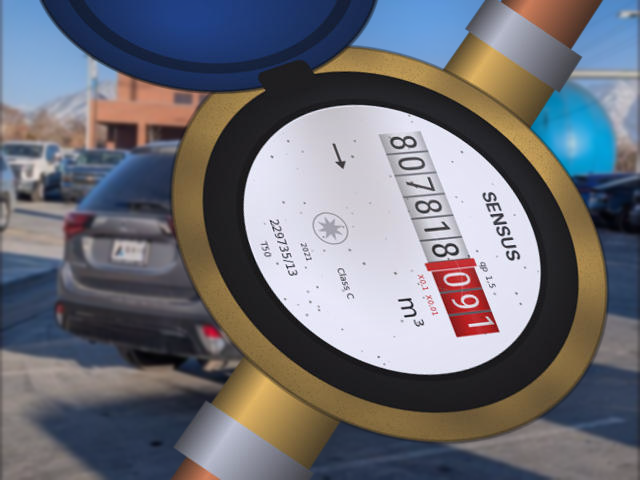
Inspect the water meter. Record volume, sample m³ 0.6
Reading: m³ 807818.091
